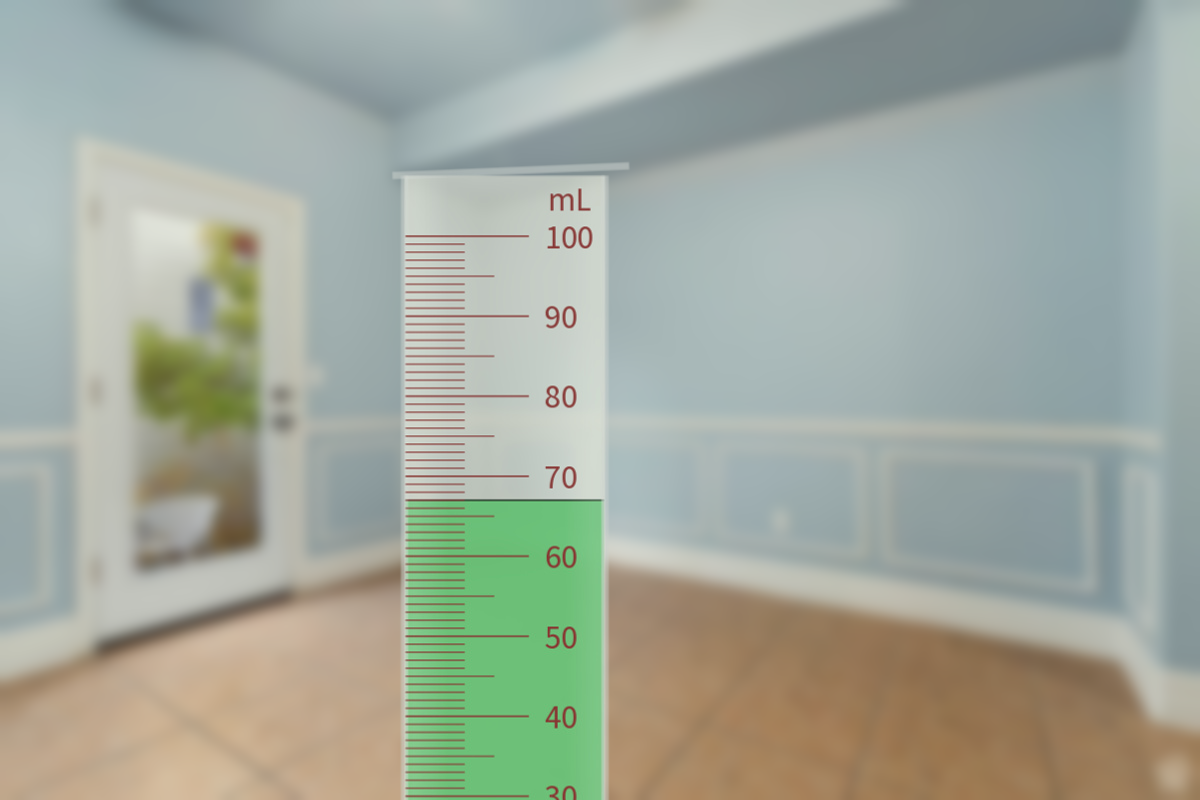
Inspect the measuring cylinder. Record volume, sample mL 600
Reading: mL 67
